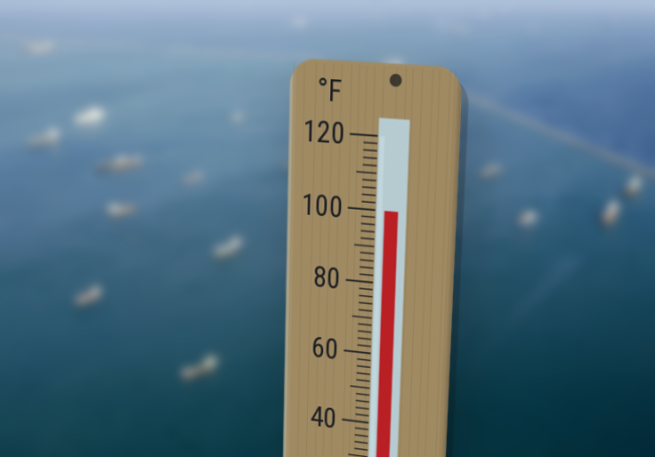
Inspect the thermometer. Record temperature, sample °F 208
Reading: °F 100
